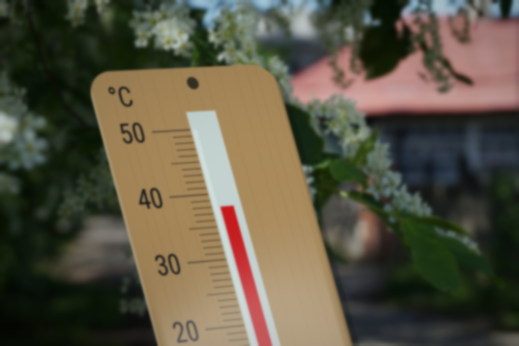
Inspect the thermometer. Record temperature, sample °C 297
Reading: °C 38
